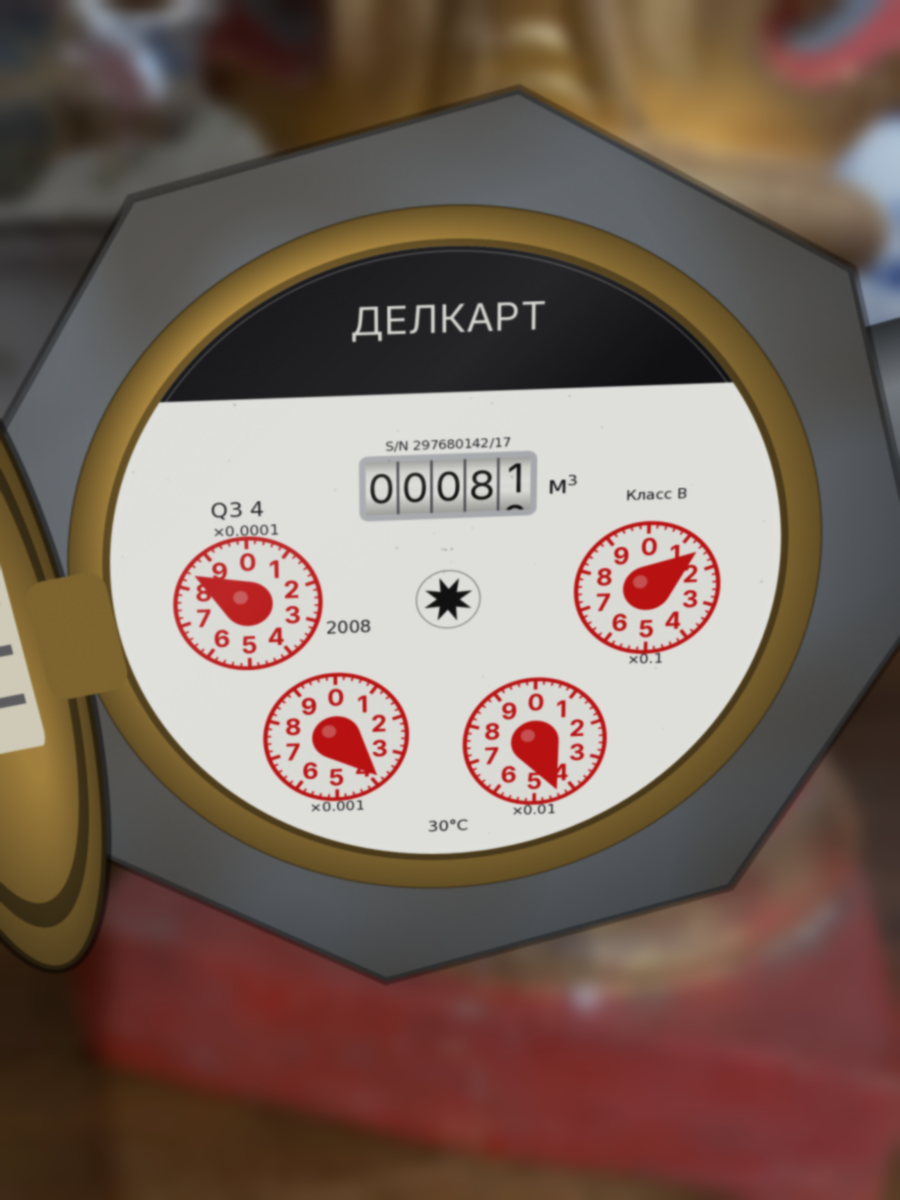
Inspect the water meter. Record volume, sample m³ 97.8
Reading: m³ 81.1438
